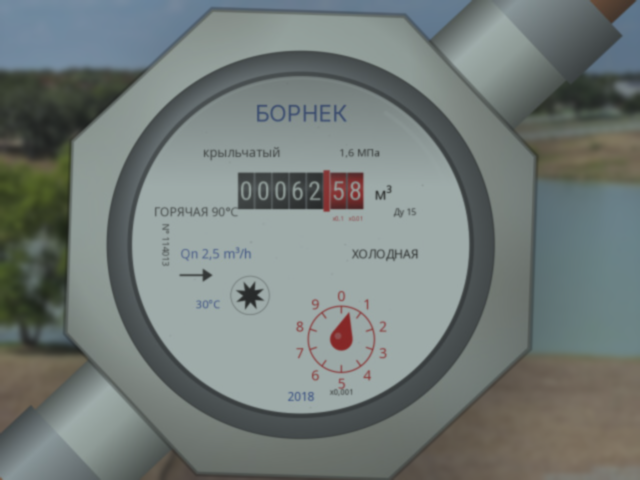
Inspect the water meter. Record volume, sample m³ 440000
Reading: m³ 62.580
